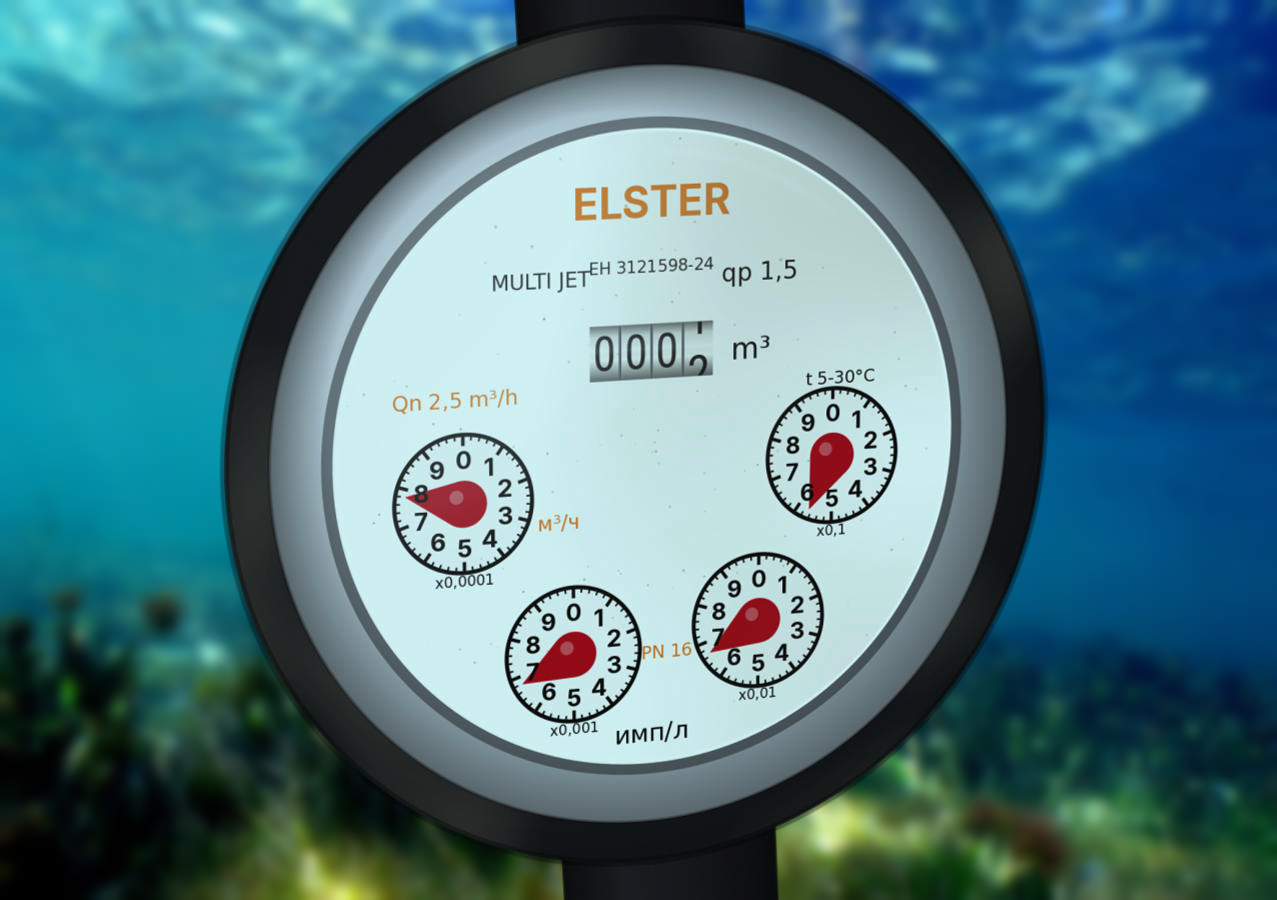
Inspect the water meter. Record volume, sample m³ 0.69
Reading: m³ 1.5667
